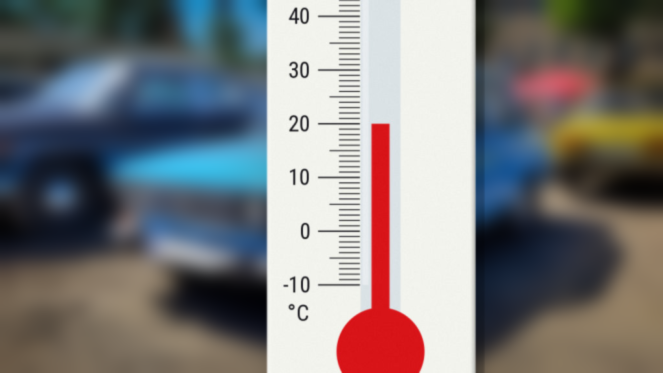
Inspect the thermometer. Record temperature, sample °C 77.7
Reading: °C 20
